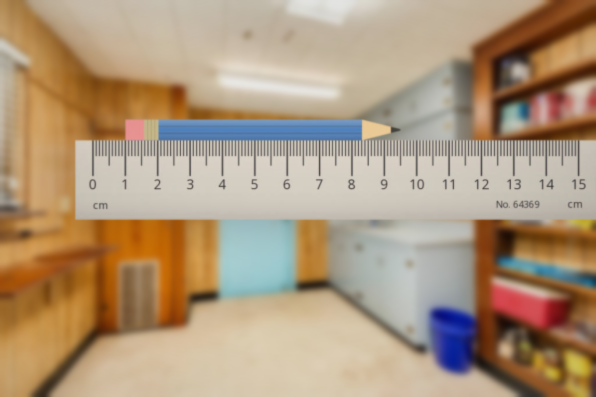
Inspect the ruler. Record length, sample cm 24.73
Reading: cm 8.5
